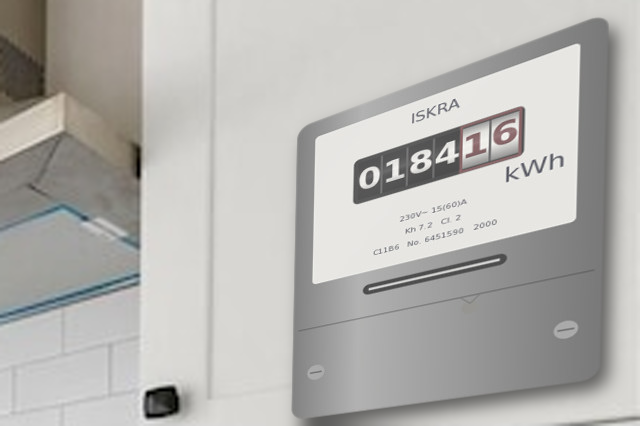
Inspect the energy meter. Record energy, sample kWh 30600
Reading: kWh 184.16
